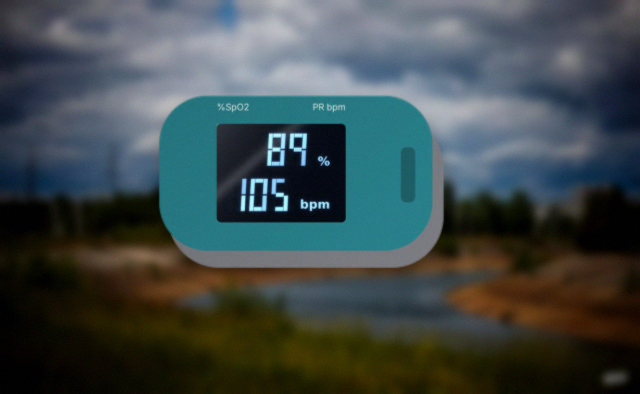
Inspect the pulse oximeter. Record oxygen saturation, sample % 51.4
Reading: % 89
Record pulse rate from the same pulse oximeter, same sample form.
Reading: bpm 105
